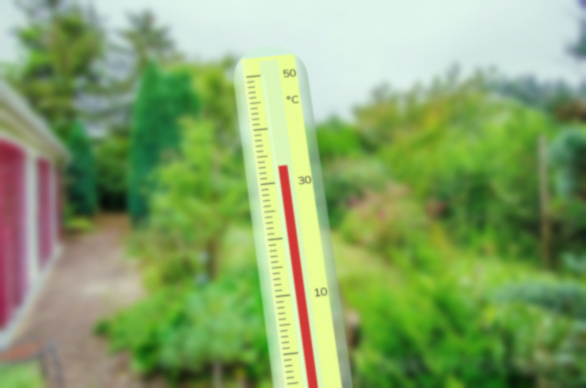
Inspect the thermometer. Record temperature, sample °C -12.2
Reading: °C 33
